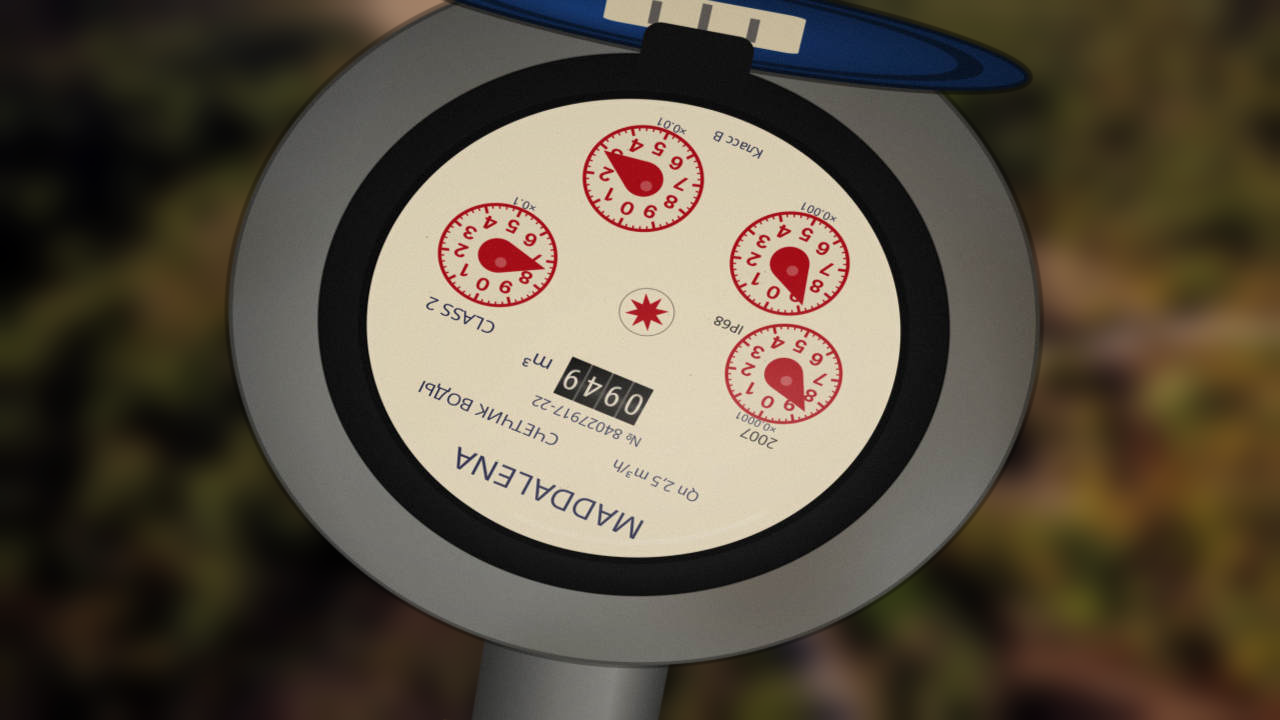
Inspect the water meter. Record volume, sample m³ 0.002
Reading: m³ 949.7288
